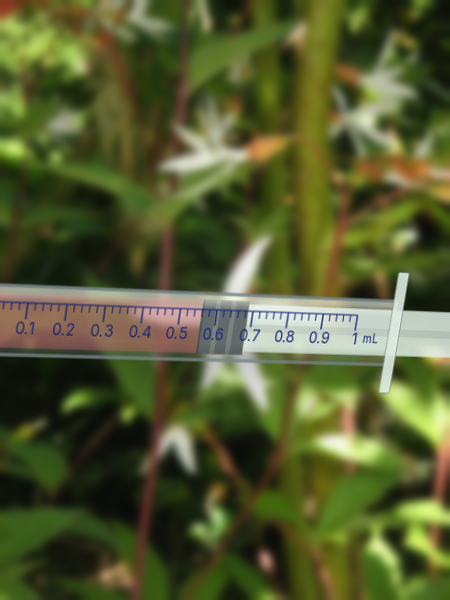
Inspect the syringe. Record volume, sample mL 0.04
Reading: mL 0.56
